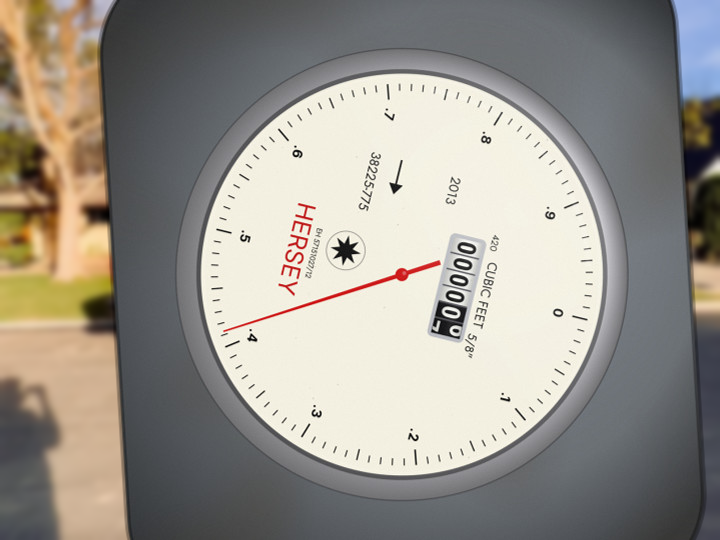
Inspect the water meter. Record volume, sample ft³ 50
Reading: ft³ 6.41
